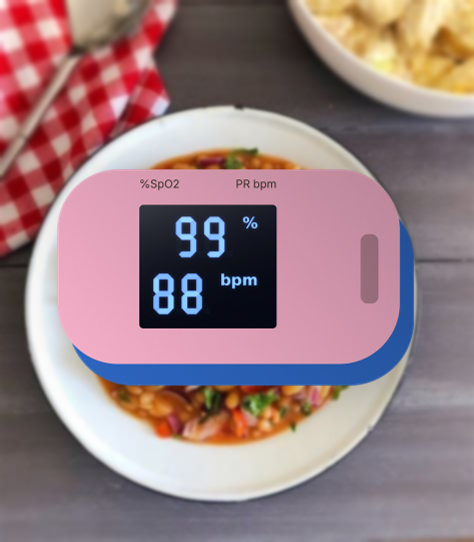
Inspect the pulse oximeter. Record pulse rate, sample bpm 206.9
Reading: bpm 88
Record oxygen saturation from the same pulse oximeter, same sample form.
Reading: % 99
